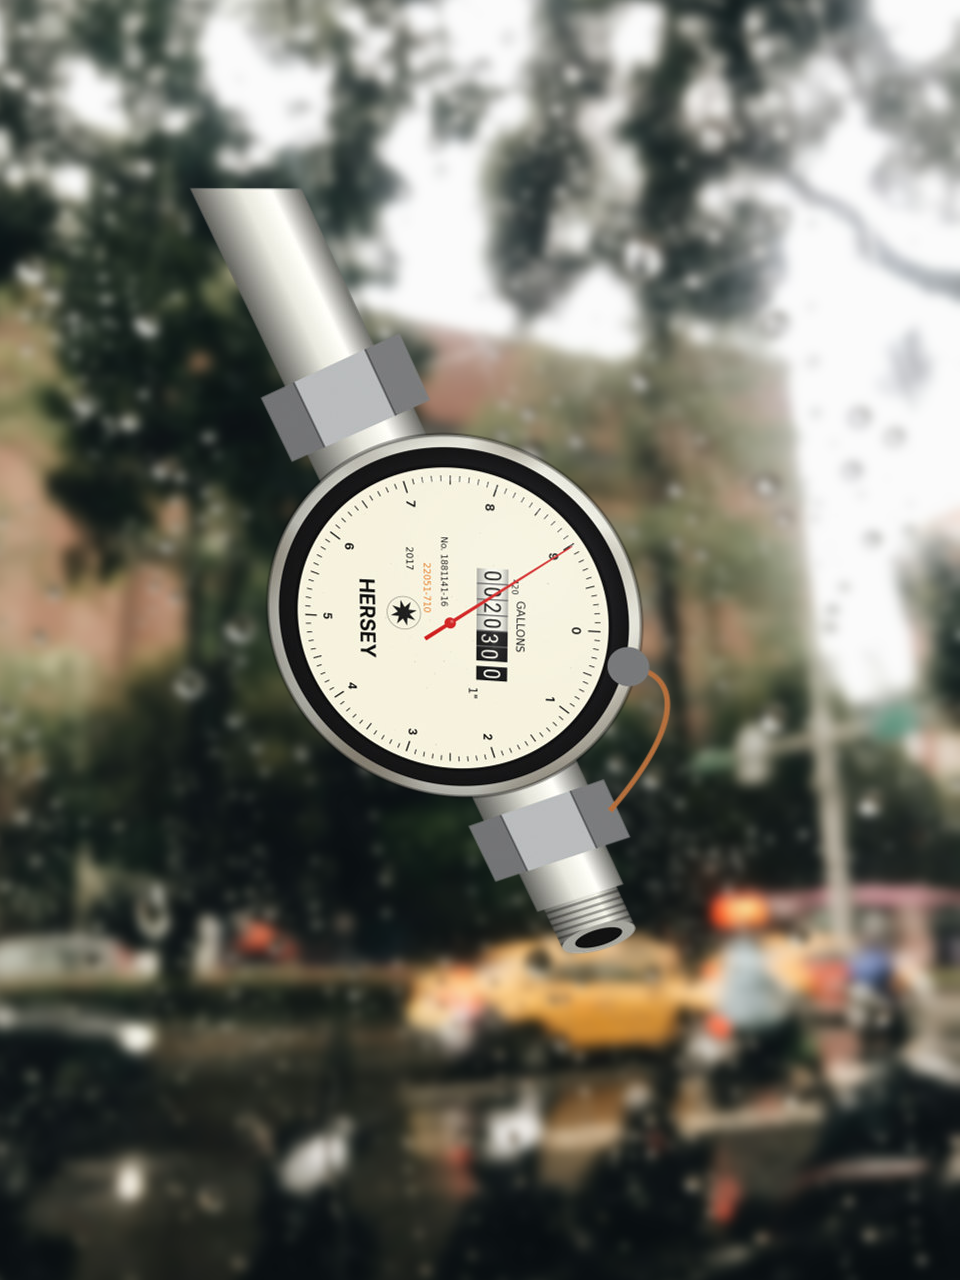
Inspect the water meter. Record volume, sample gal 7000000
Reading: gal 20299.0
